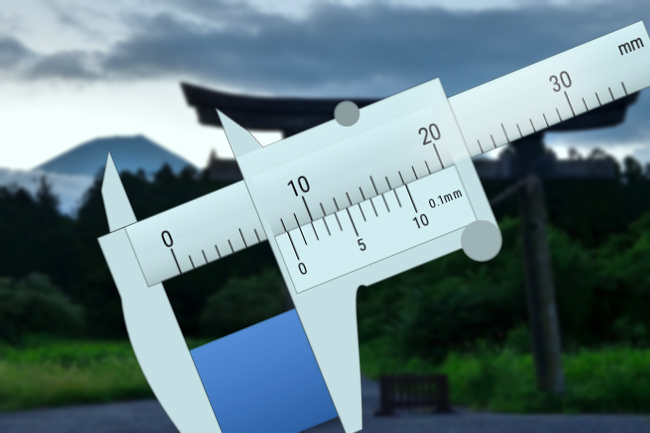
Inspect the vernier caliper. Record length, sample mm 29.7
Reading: mm 8.1
